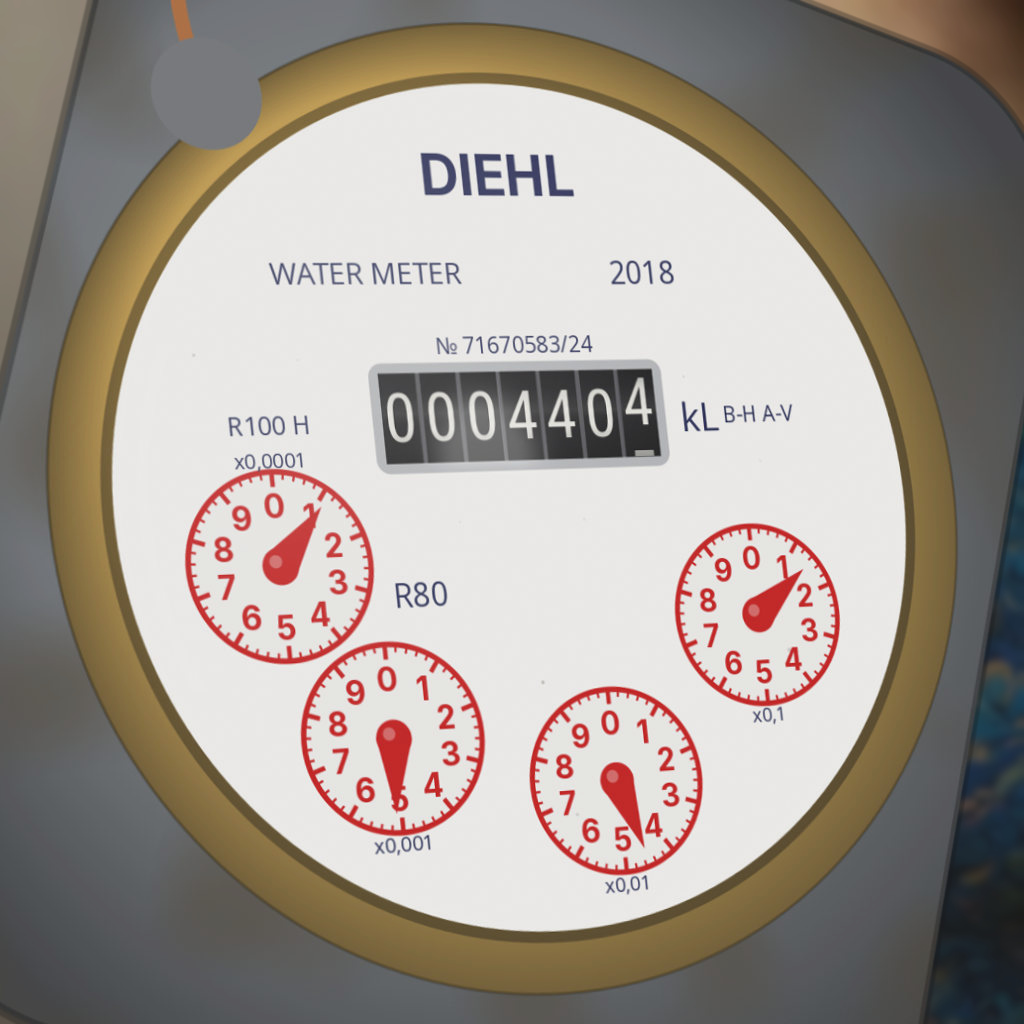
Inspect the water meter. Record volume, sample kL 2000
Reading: kL 4404.1451
